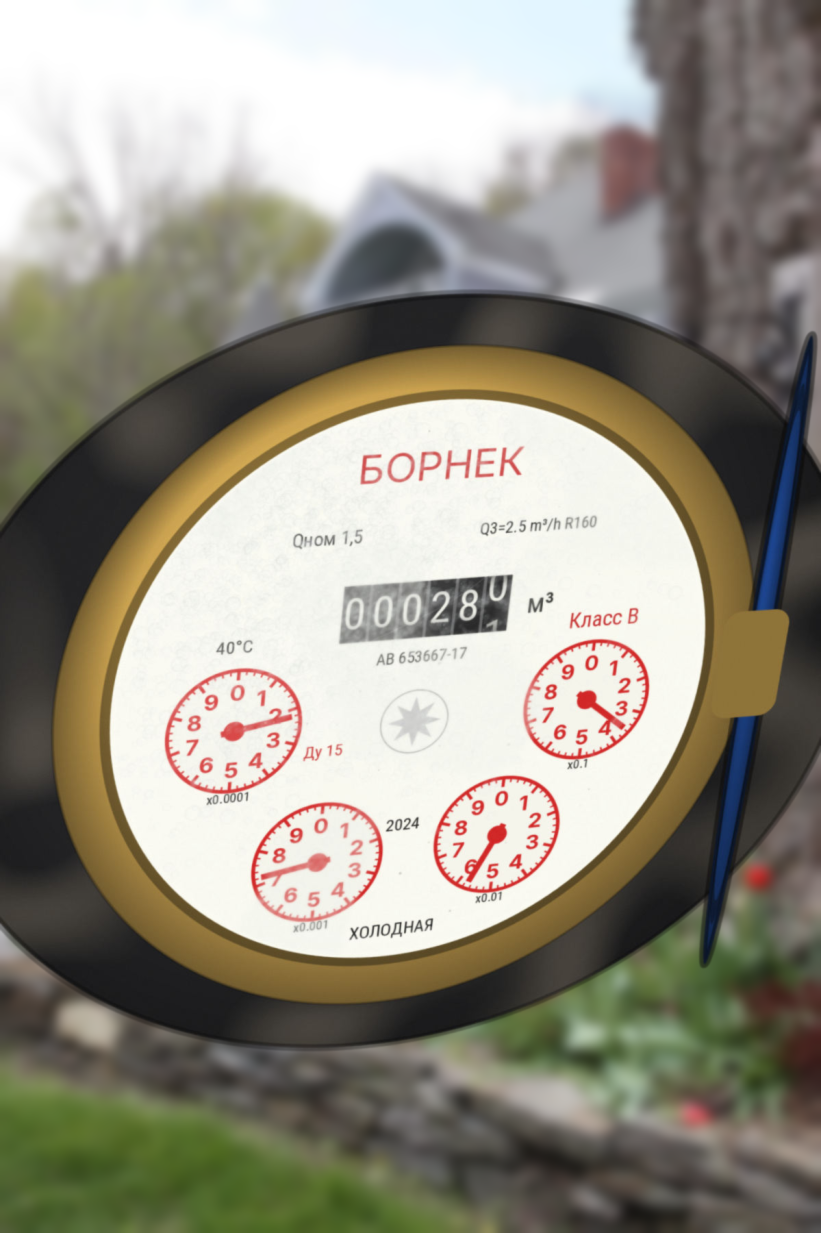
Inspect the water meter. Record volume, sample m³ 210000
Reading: m³ 280.3572
